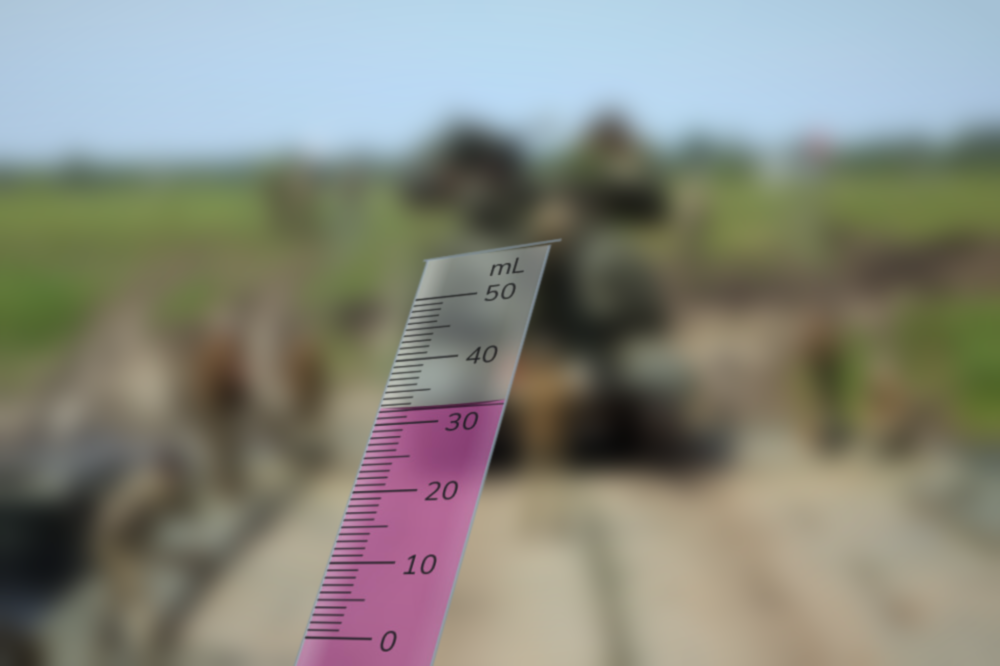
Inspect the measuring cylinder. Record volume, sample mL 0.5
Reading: mL 32
